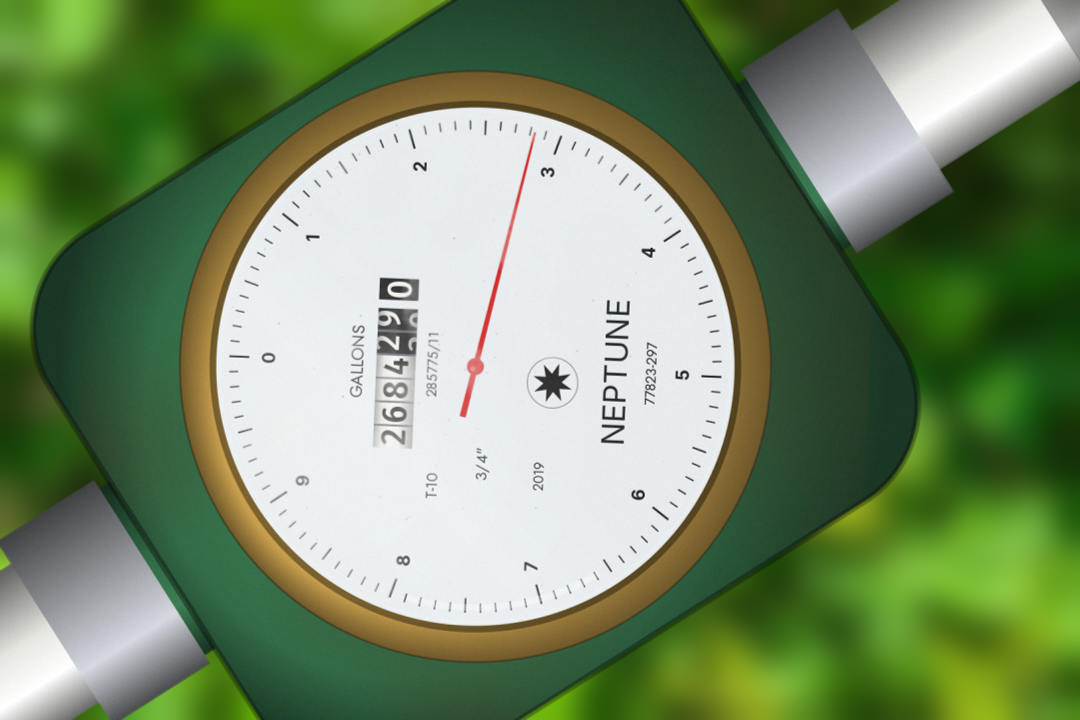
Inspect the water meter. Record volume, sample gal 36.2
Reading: gal 2684292.8
